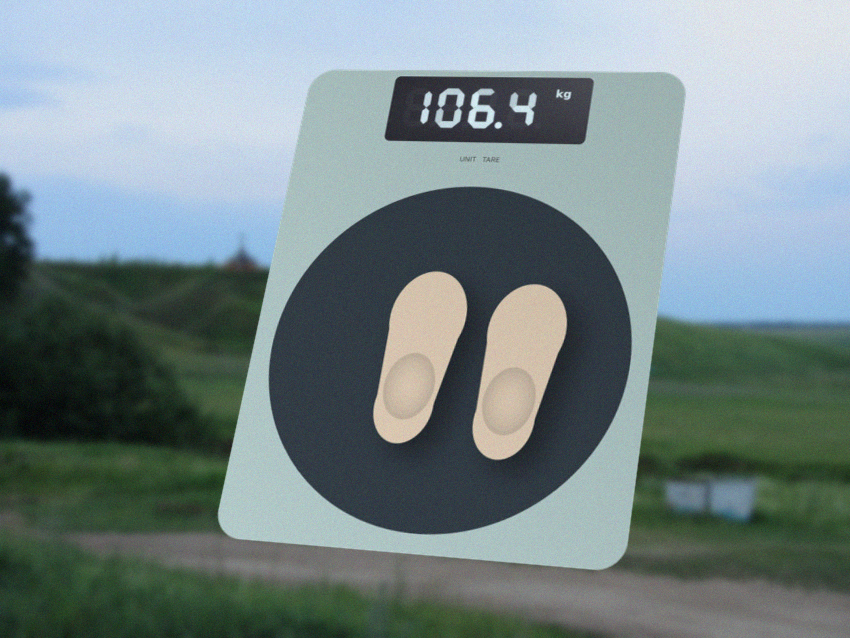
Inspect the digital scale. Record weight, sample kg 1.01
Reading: kg 106.4
